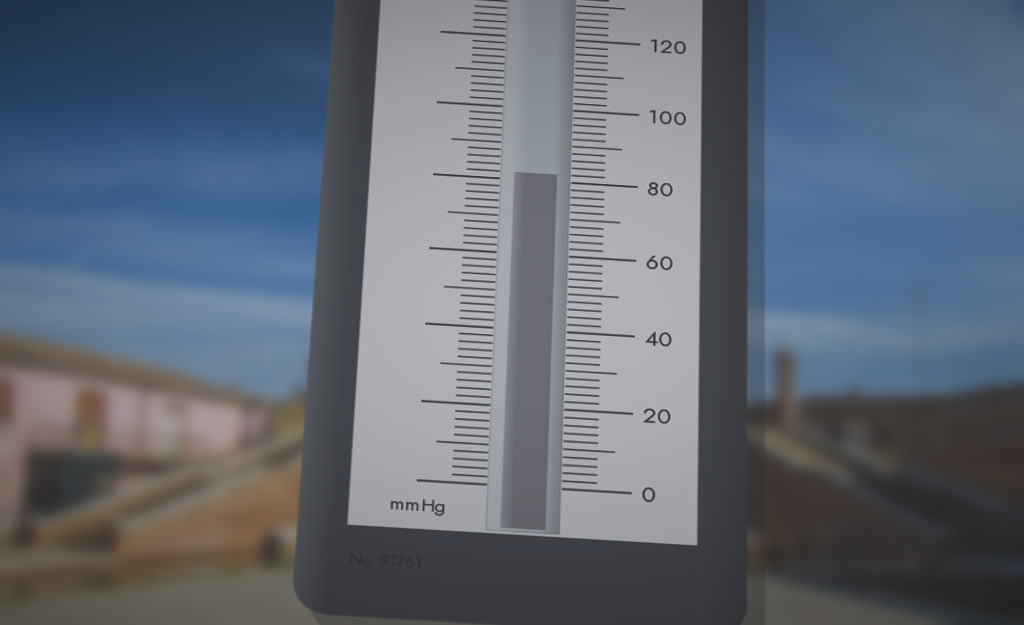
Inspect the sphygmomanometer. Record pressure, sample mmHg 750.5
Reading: mmHg 82
